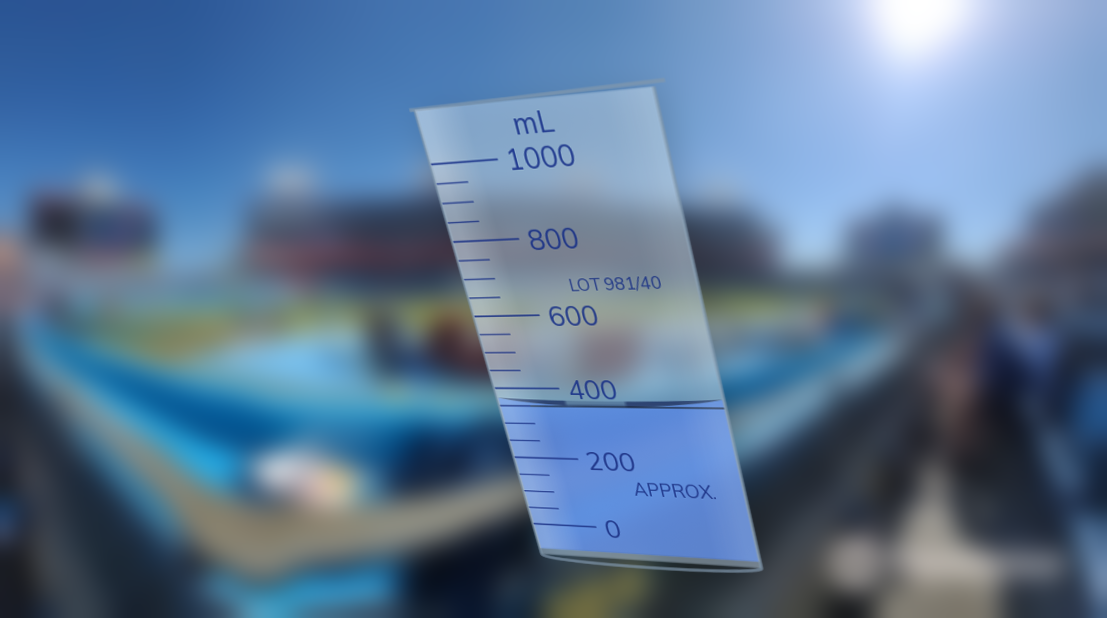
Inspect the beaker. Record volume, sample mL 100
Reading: mL 350
